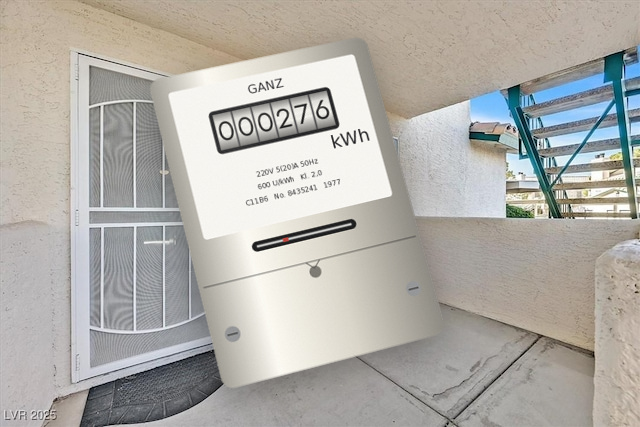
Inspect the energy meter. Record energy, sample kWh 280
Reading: kWh 276
